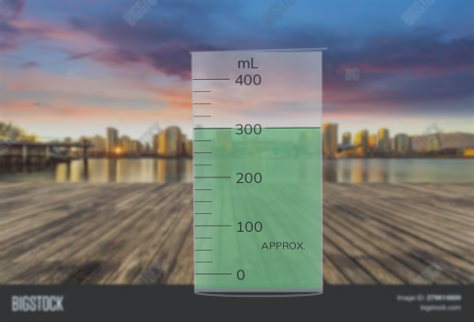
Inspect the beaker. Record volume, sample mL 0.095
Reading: mL 300
